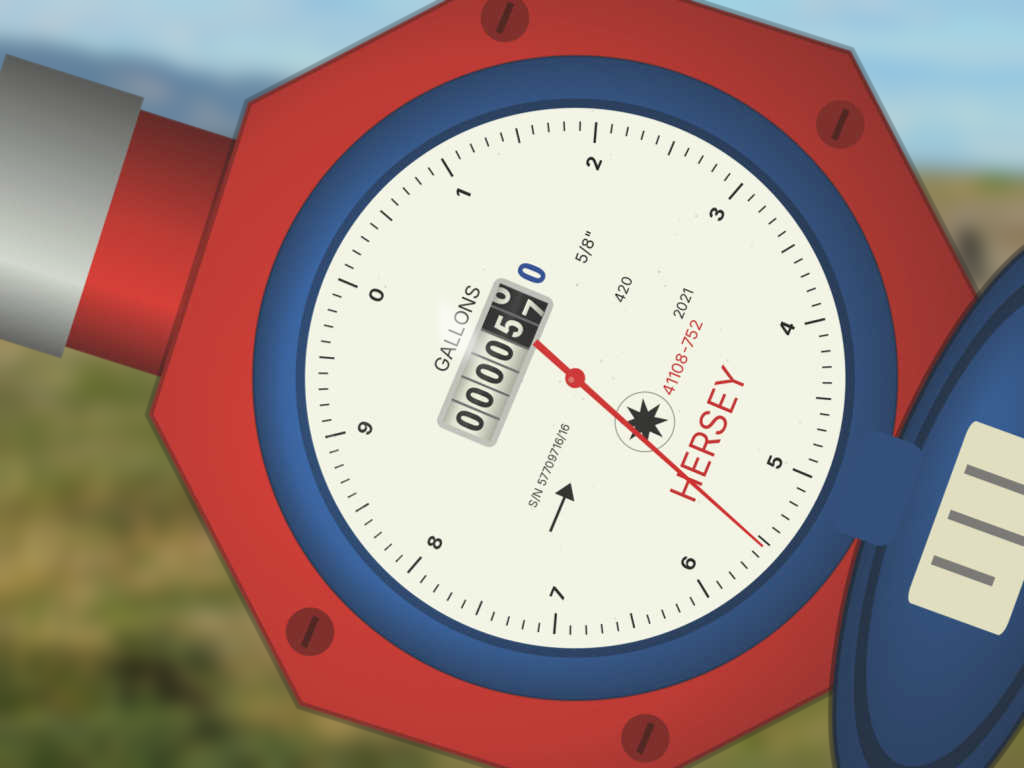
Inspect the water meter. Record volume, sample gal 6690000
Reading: gal 565.5
